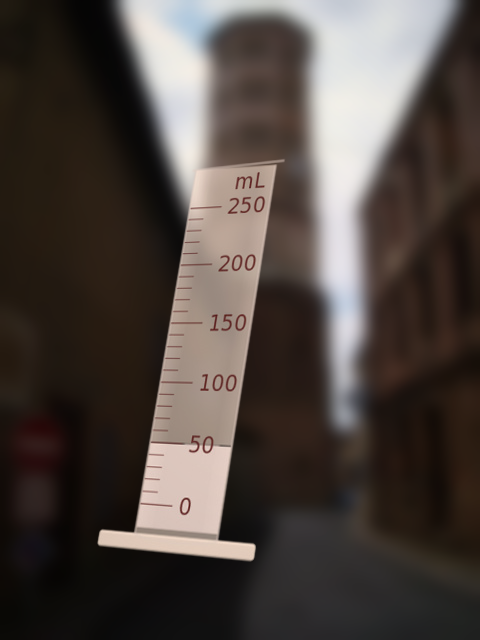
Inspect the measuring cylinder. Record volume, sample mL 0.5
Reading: mL 50
